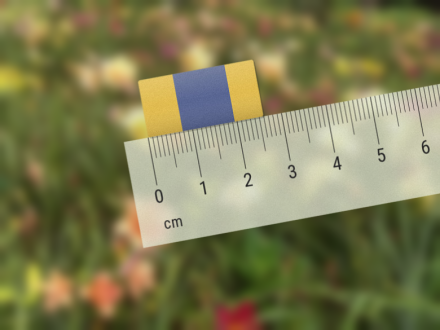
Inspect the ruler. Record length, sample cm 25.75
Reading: cm 2.6
